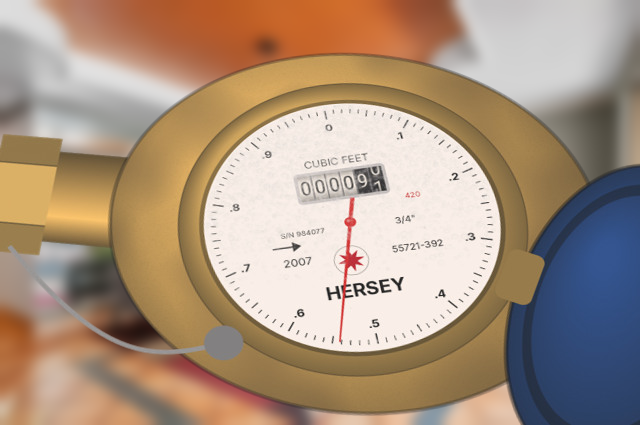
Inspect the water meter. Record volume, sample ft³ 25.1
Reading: ft³ 90.54
